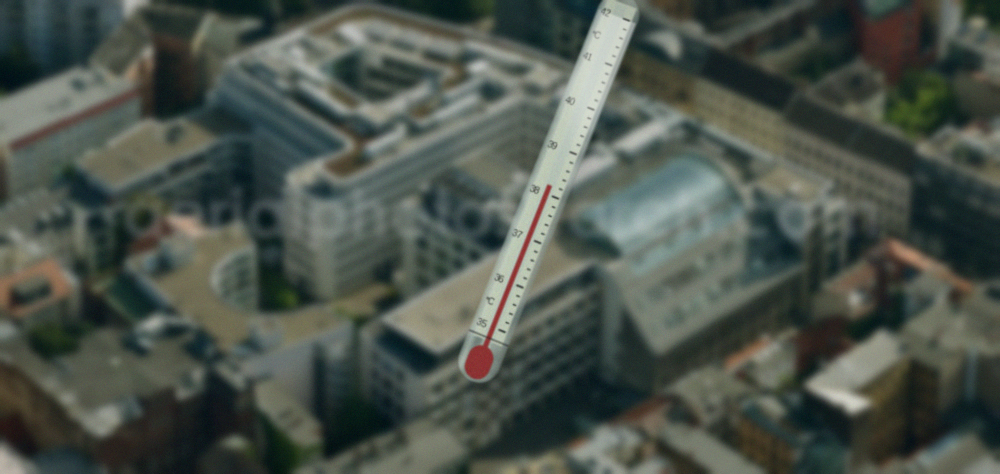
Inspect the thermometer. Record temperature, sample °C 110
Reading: °C 38.2
